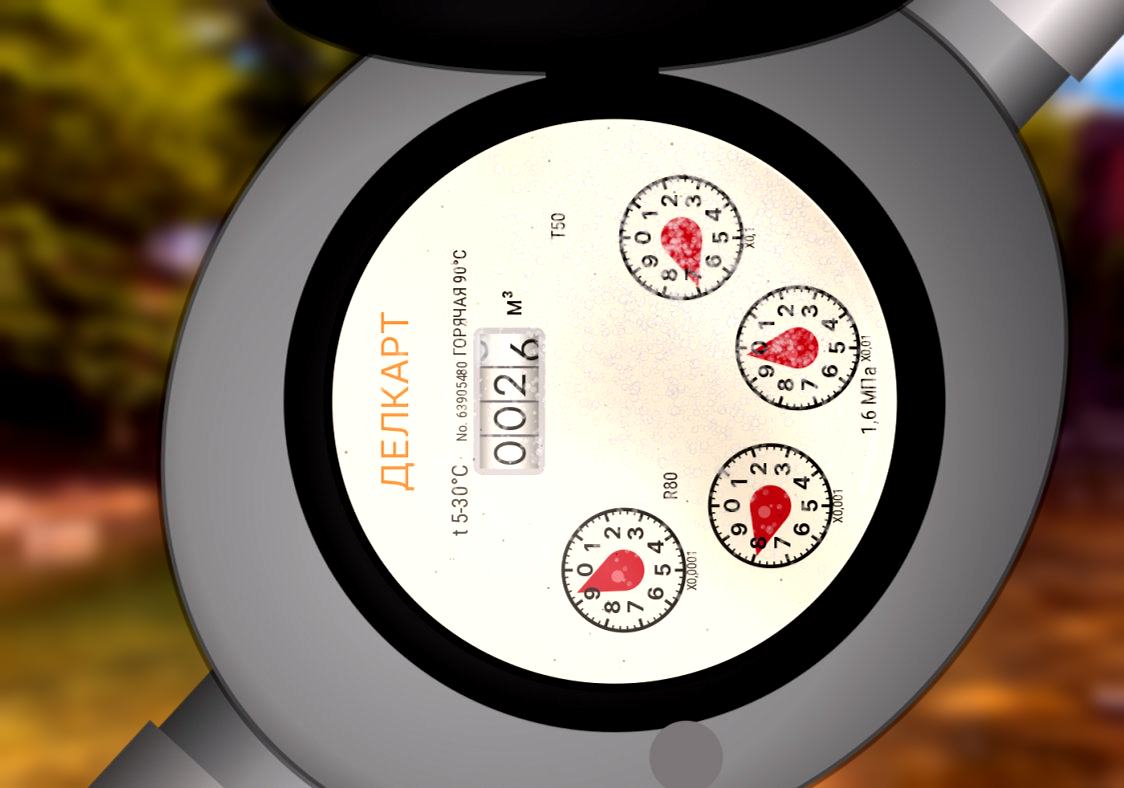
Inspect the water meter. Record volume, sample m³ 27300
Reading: m³ 25.6979
